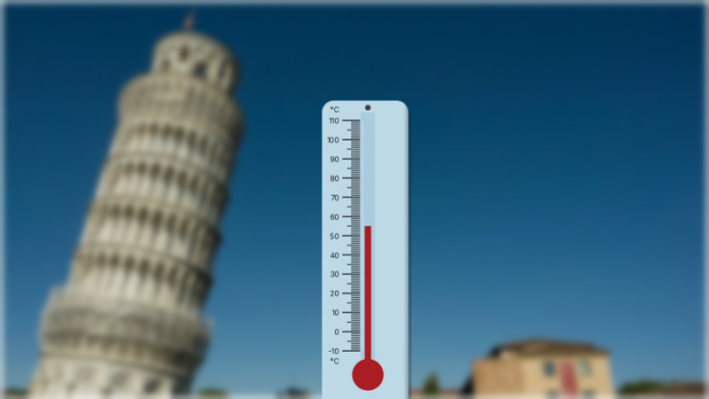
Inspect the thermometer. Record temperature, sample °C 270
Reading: °C 55
